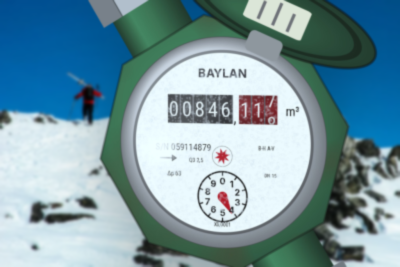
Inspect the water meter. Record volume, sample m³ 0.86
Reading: m³ 846.1174
